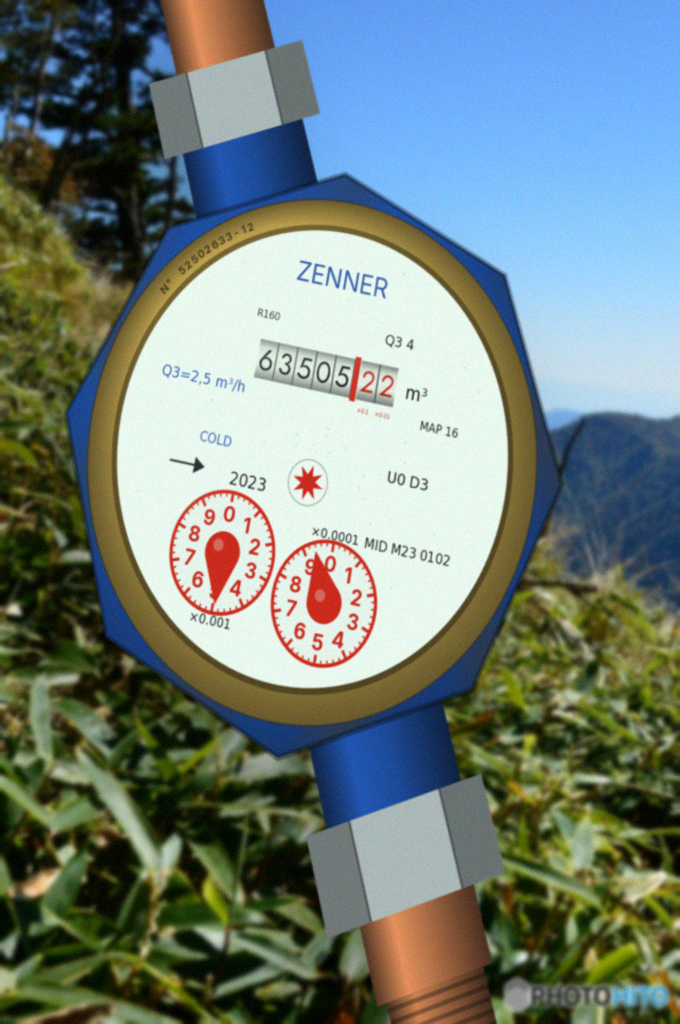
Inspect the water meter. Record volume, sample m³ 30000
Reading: m³ 63505.2249
